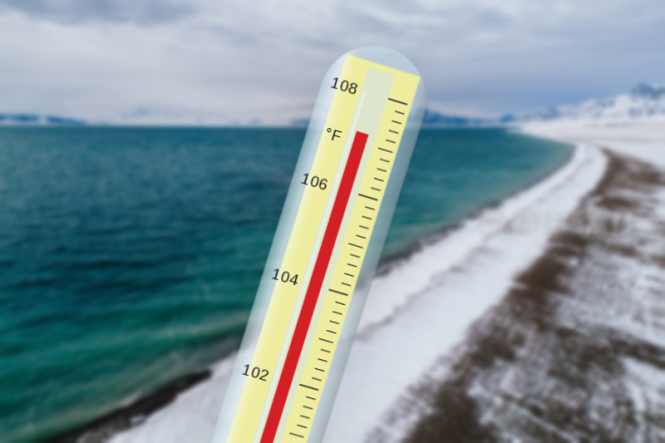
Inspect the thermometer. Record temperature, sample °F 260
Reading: °F 107.2
